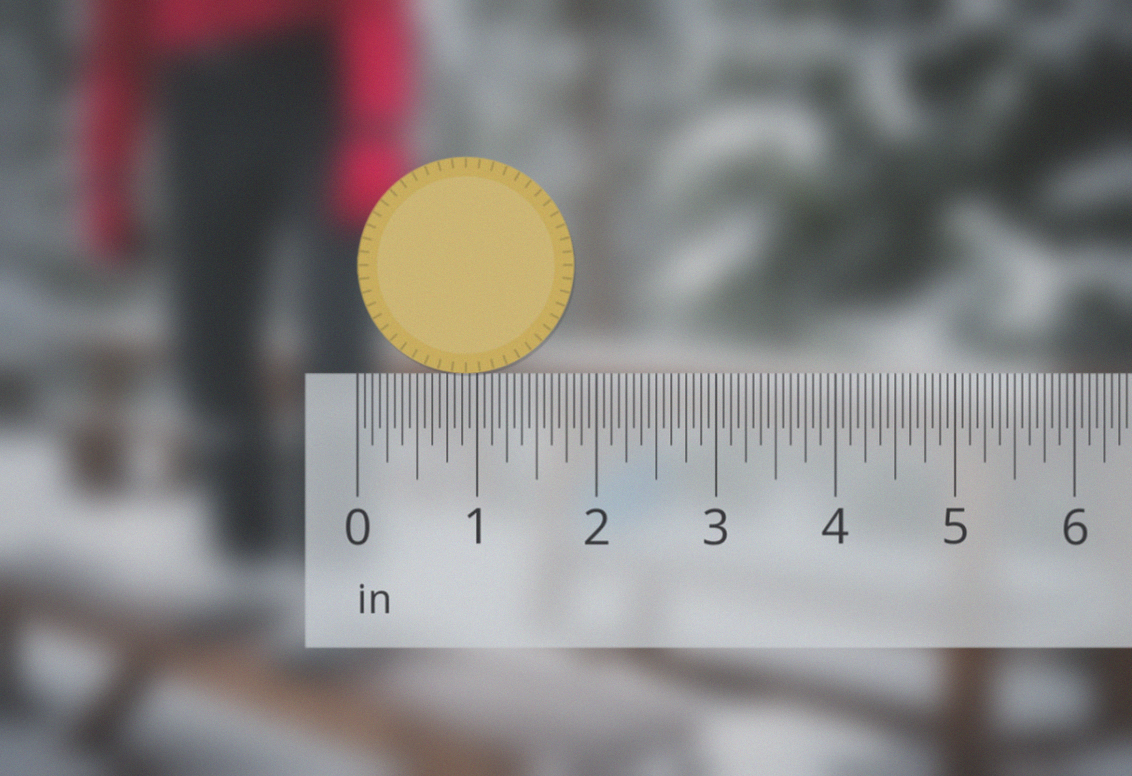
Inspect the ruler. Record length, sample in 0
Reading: in 1.8125
